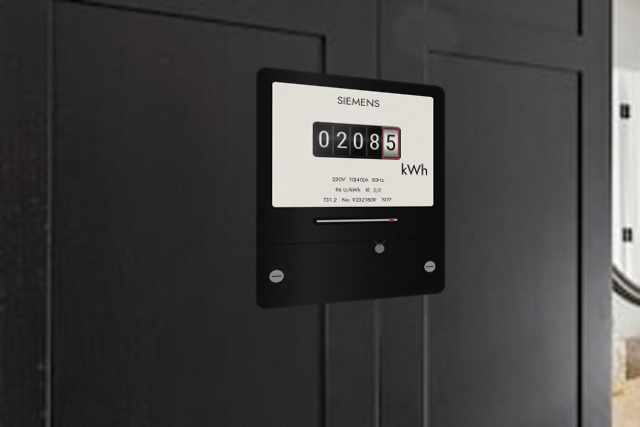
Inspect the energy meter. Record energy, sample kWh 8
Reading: kWh 208.5
